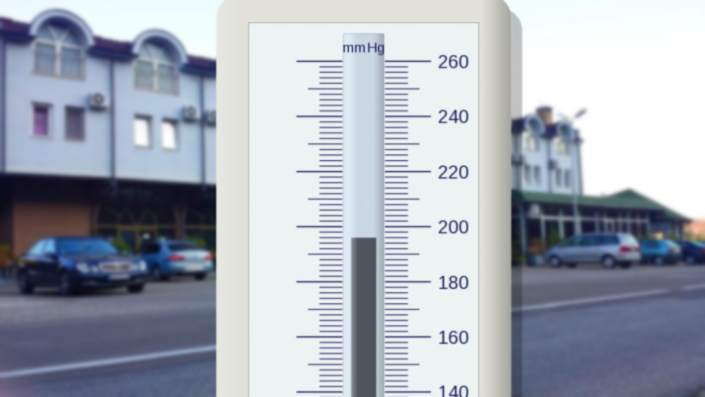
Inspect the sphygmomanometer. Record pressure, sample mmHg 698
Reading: mmHg 196
